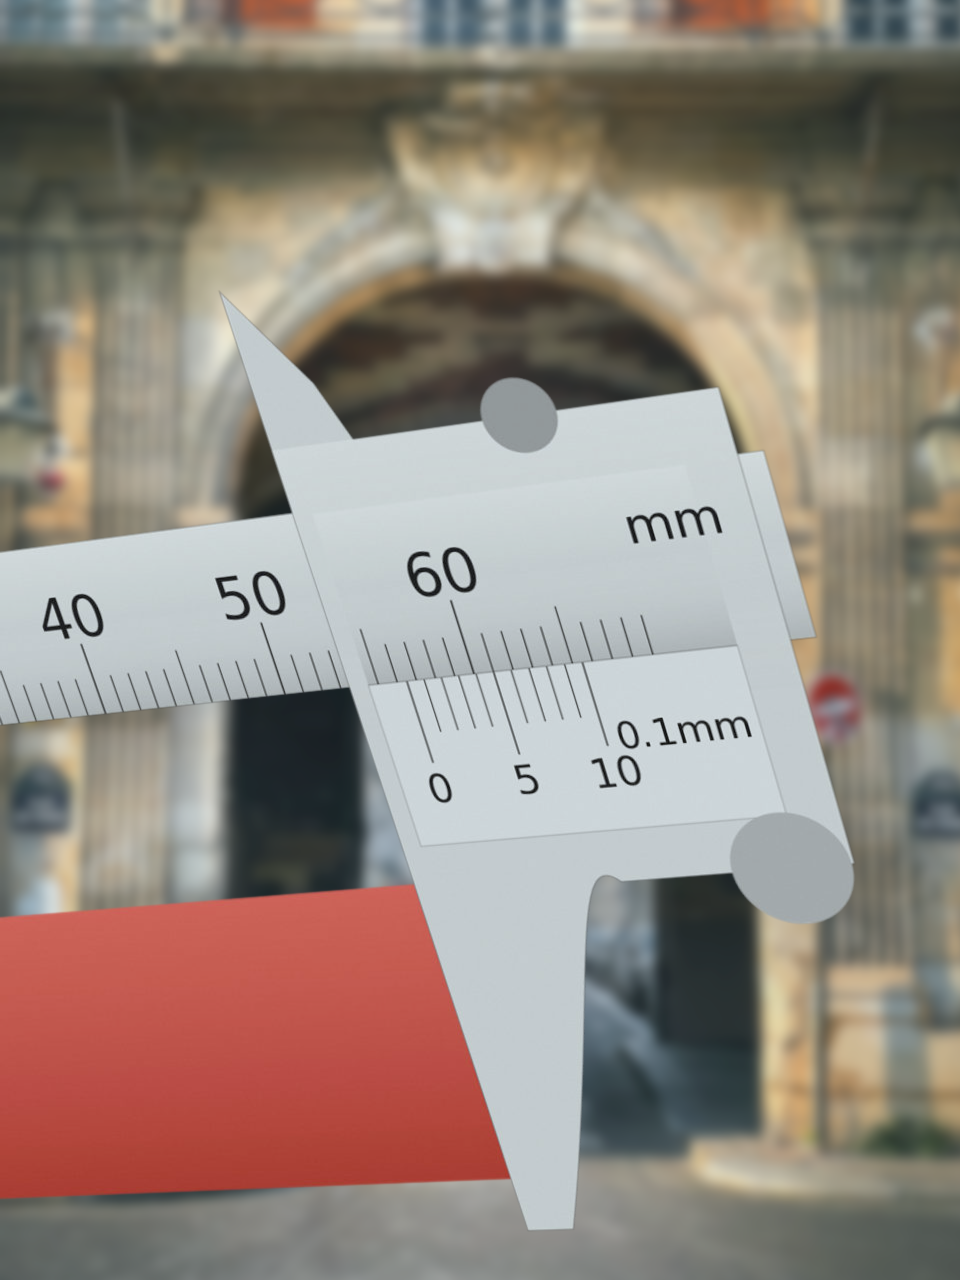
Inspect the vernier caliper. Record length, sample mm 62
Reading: mm 56.5
